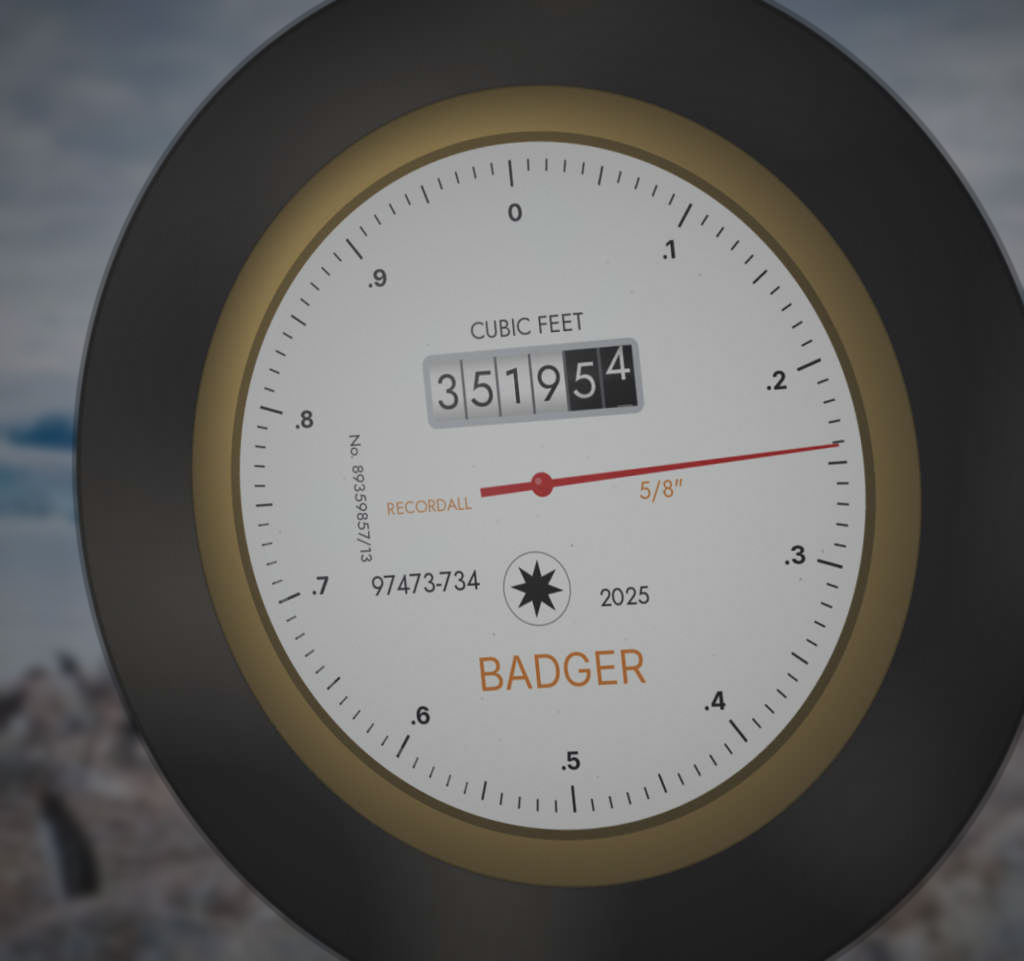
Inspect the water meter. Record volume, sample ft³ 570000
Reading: ft³ 351954.24
